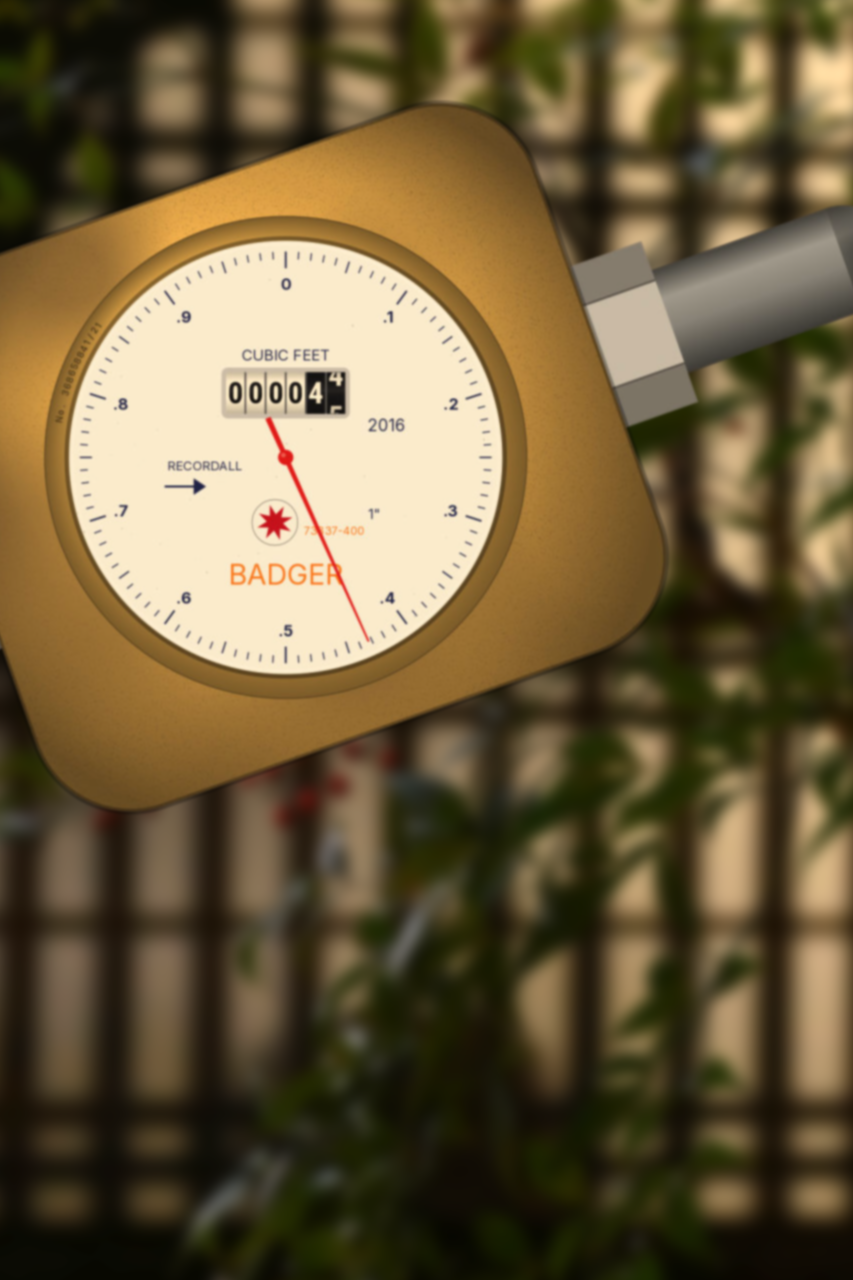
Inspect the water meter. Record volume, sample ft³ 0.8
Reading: ft³ 44.43
